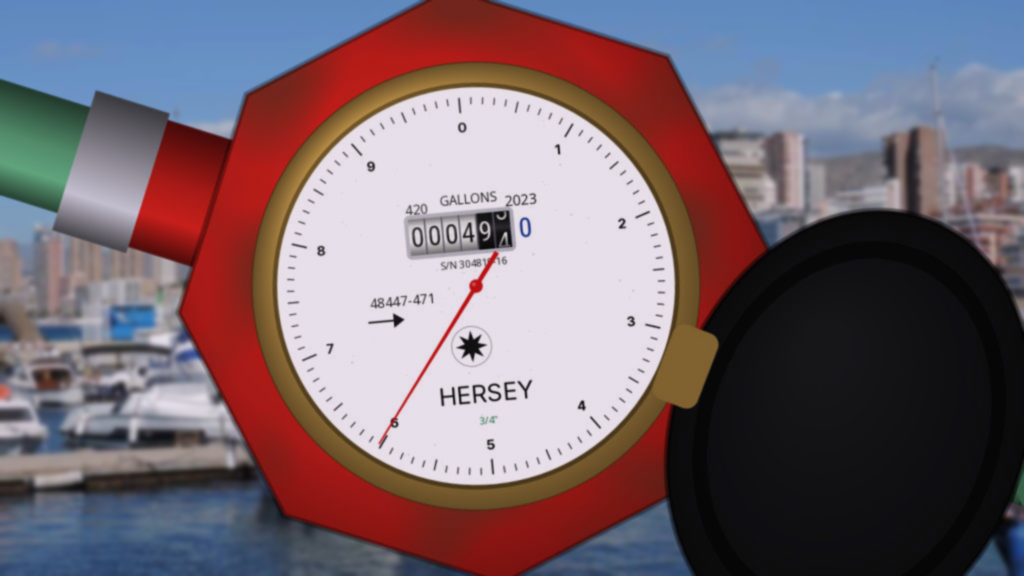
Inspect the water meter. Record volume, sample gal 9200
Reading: gal 4936.0
